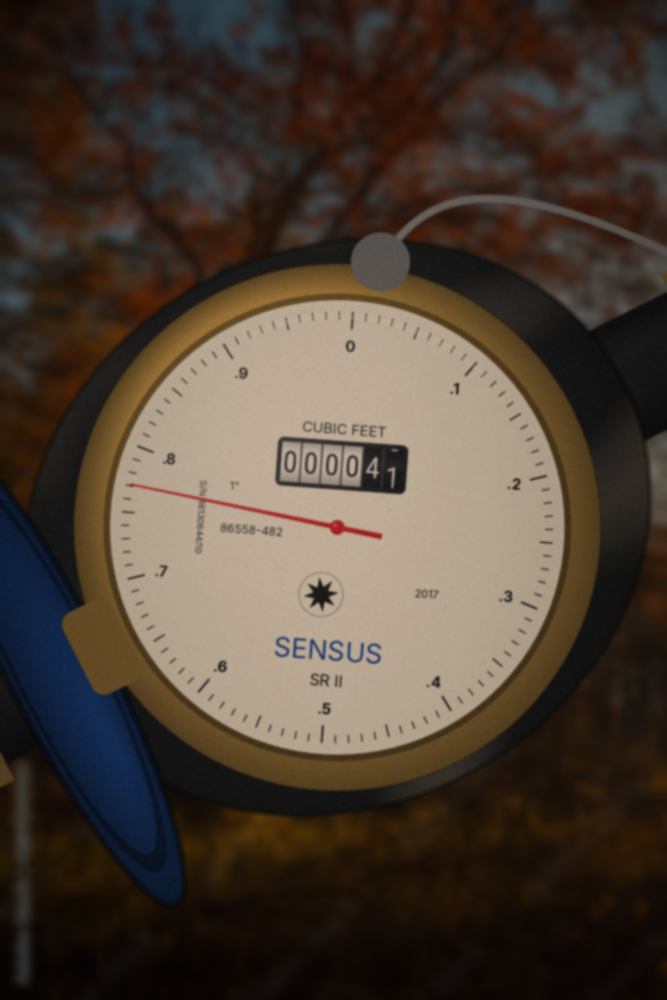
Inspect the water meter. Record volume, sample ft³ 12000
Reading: ft³ 40.77
